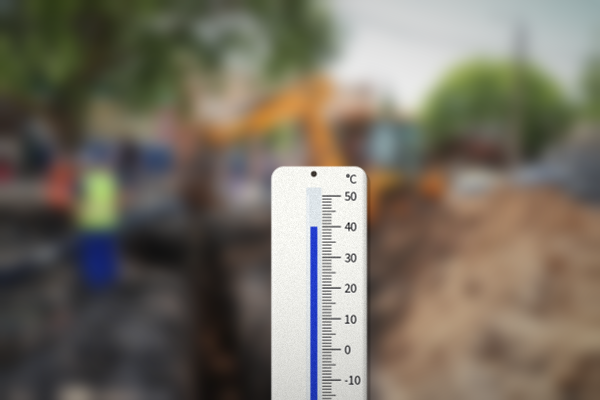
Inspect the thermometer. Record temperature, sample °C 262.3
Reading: °C 40
